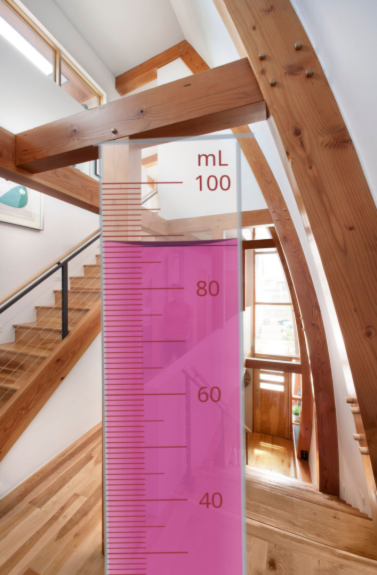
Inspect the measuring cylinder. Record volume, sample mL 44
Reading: mL 88
